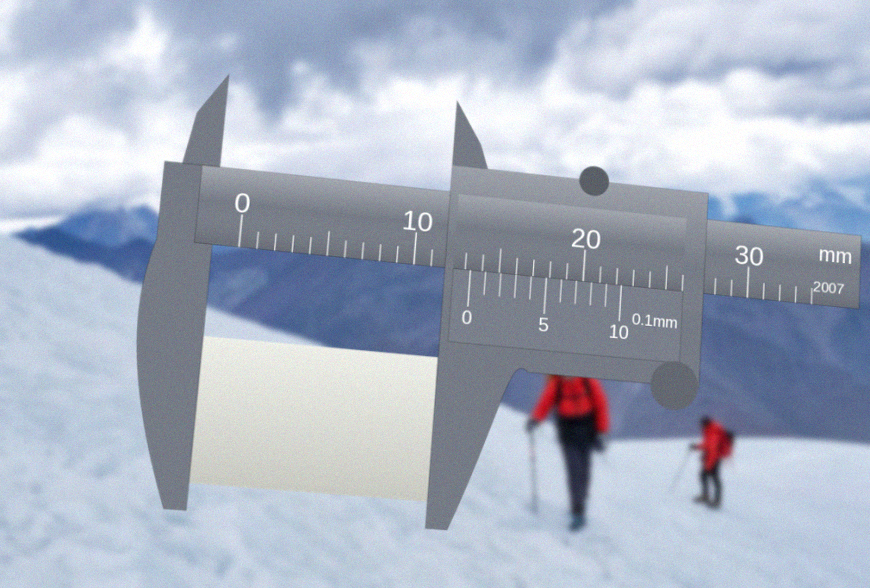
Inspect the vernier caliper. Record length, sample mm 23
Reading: mm 13.3
